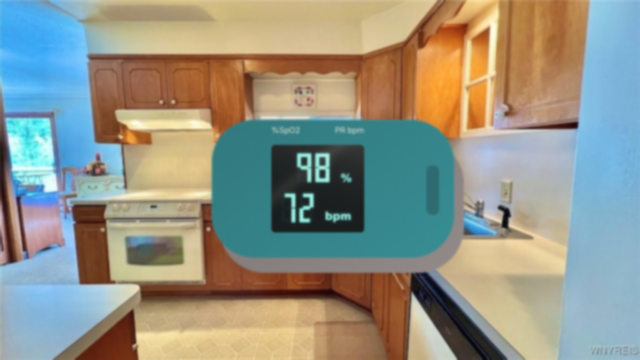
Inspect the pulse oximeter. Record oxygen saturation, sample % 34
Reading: % 98
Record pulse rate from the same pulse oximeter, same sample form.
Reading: bpm 72
